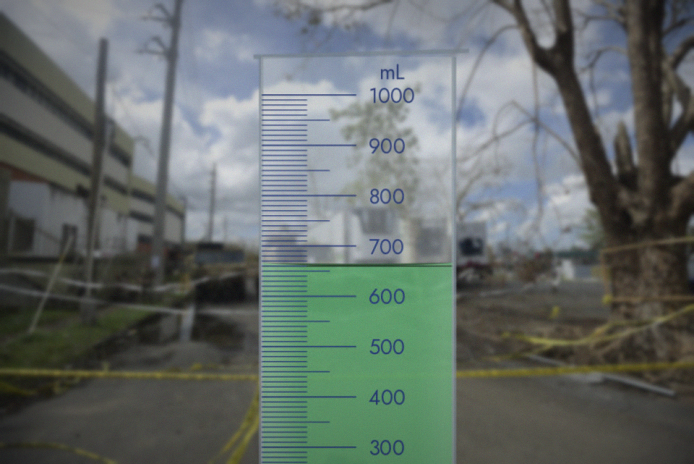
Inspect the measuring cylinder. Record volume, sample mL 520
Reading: mL 660
